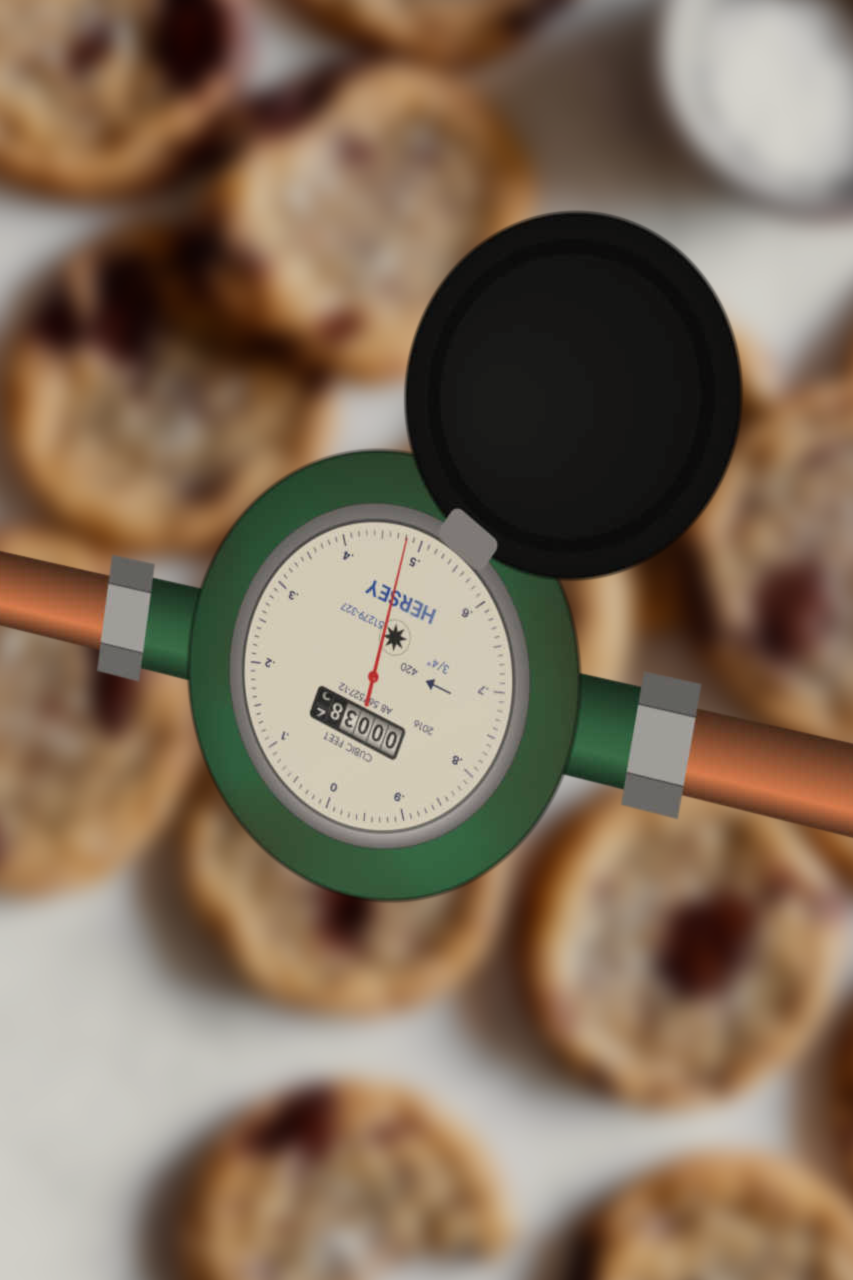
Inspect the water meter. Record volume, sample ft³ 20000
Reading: ft³ 382.48
